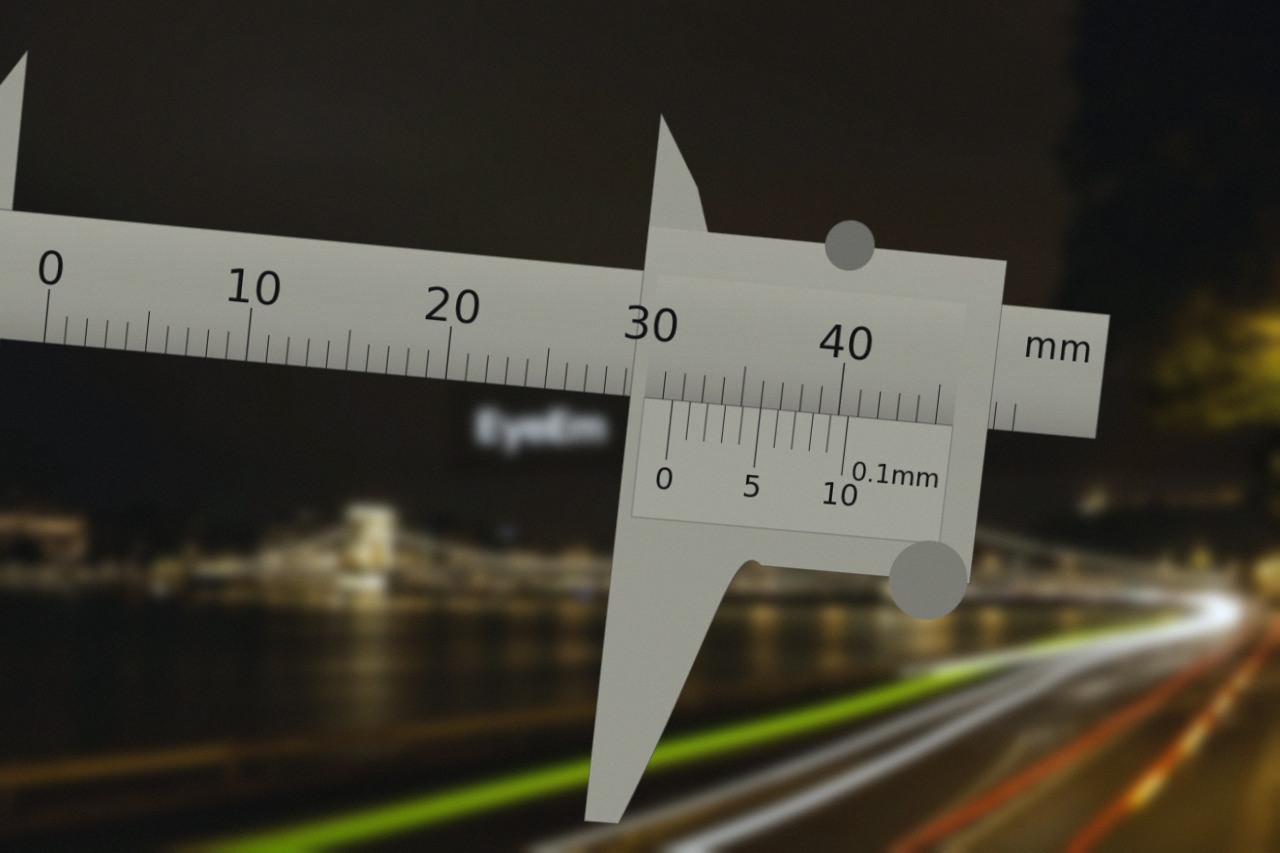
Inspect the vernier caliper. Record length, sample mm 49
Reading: mm 31.5
